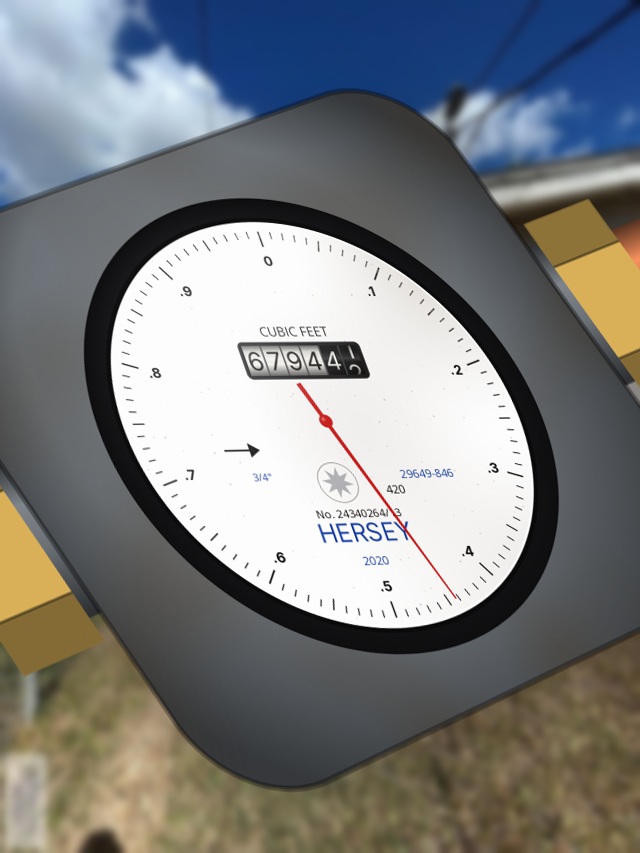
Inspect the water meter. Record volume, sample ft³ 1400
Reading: ft³ 679441.44
